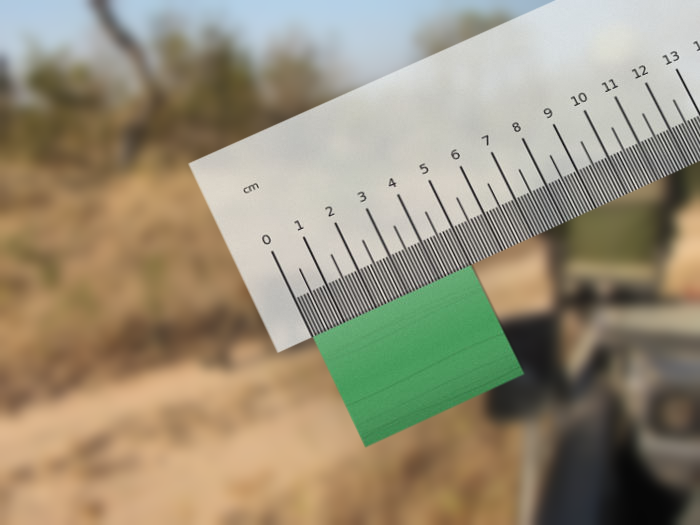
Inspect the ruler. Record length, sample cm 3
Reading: cm 5
